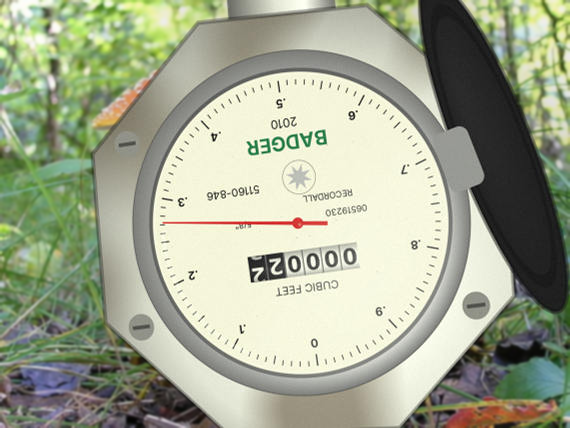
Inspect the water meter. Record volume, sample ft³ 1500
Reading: ft³ 22.27
